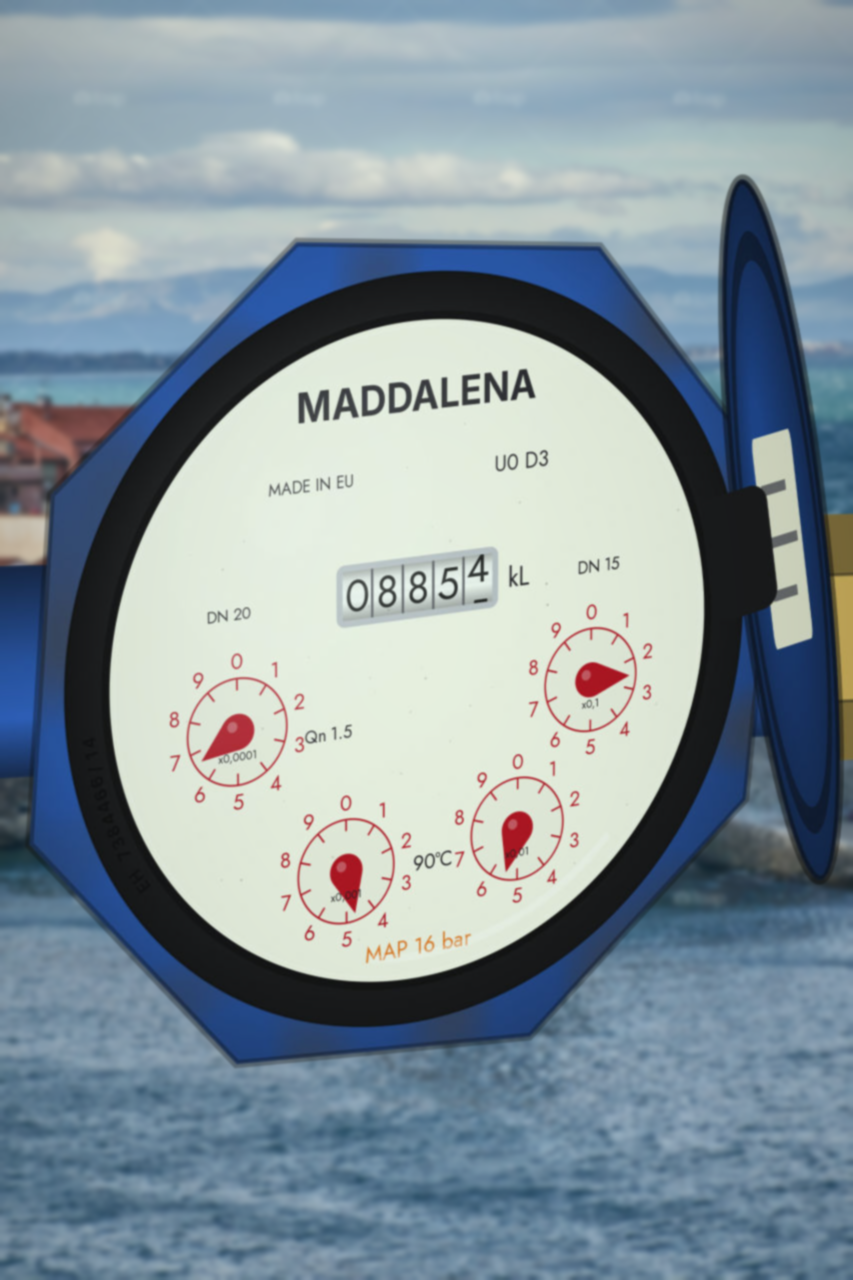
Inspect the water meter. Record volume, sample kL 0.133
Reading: kL 8854.2546
